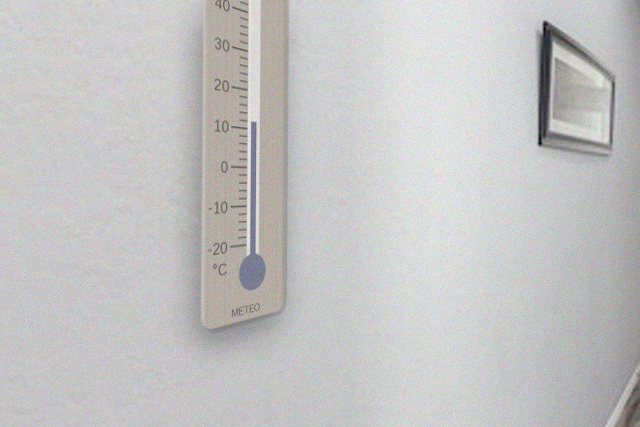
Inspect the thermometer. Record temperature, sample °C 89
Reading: °C 12
